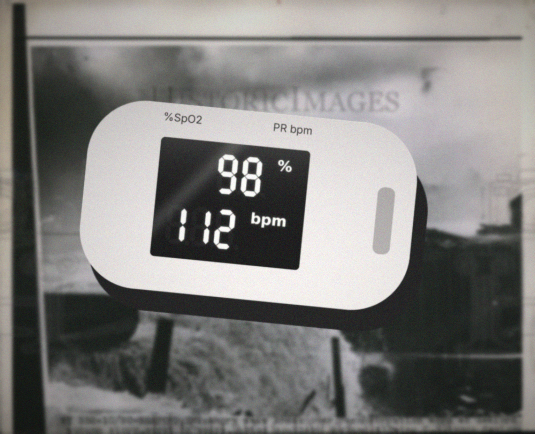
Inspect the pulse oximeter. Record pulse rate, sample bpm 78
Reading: bpm 112
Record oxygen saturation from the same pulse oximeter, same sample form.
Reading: % 98
